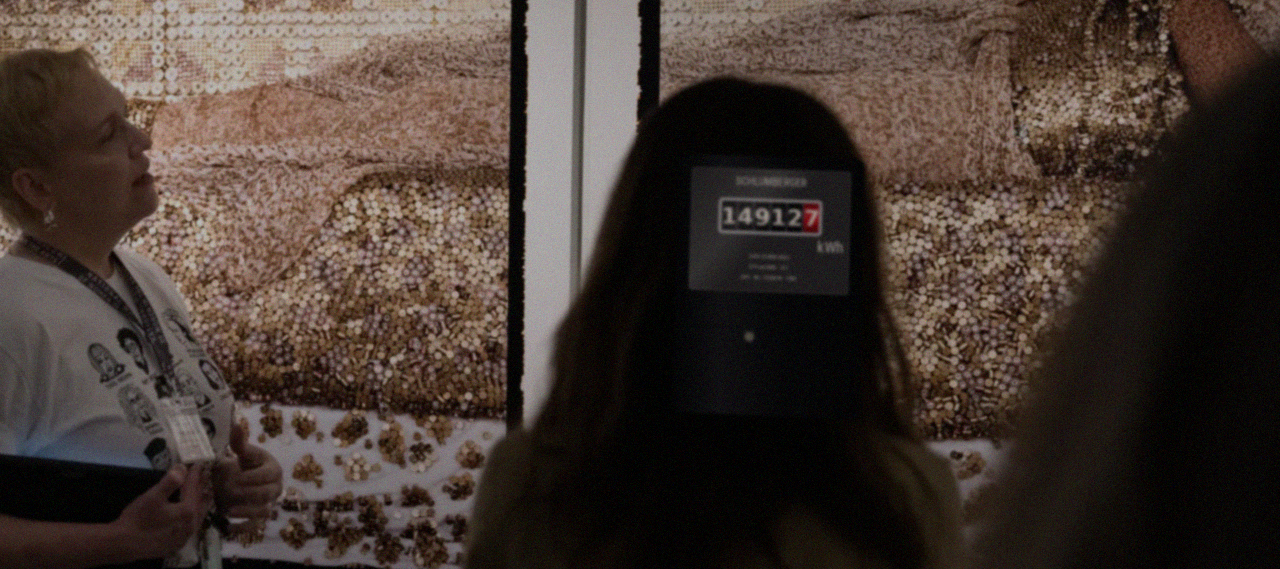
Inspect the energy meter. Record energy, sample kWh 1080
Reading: kWh 14912.7
